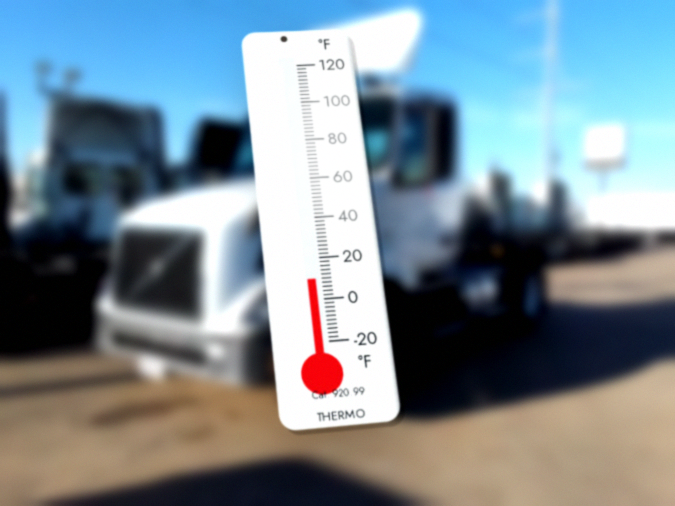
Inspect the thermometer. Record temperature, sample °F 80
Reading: °F 10
